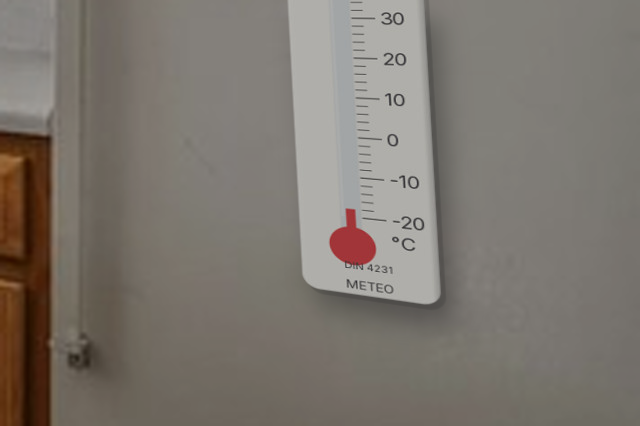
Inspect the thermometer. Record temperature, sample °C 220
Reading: °C -18
